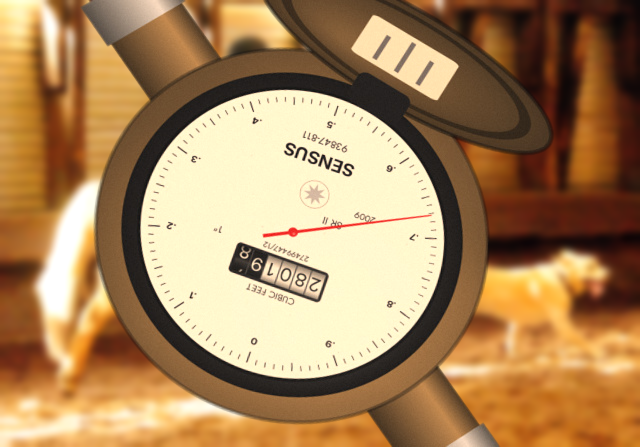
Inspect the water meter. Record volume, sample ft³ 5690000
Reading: ft³ 280197.67
